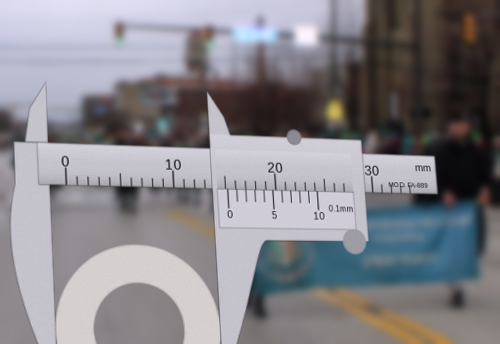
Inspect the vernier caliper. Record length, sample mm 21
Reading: mm 15.2
